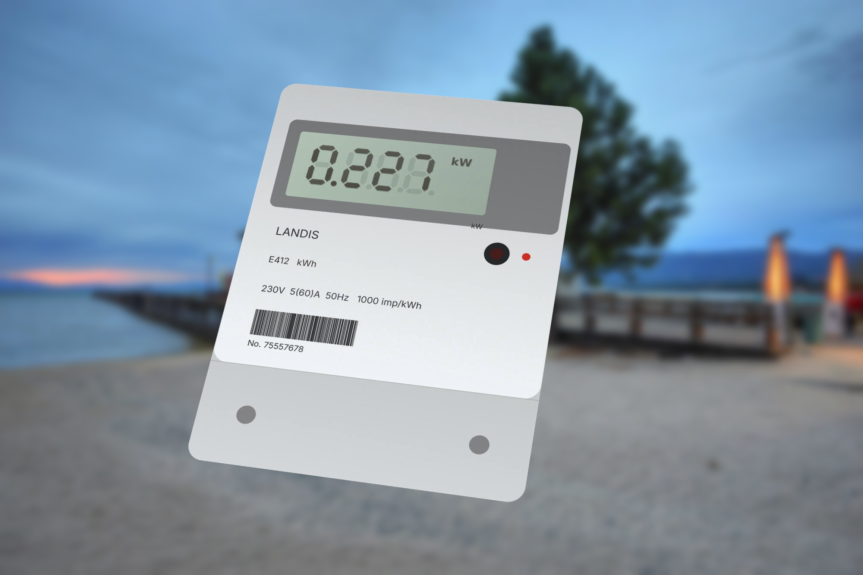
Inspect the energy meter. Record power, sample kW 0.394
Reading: kW 0.227
